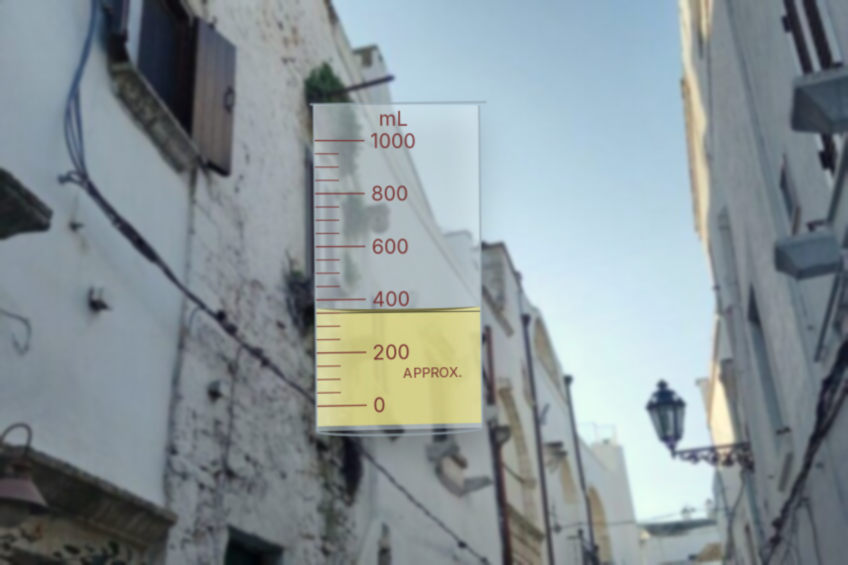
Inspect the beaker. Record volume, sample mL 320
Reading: mL 350
